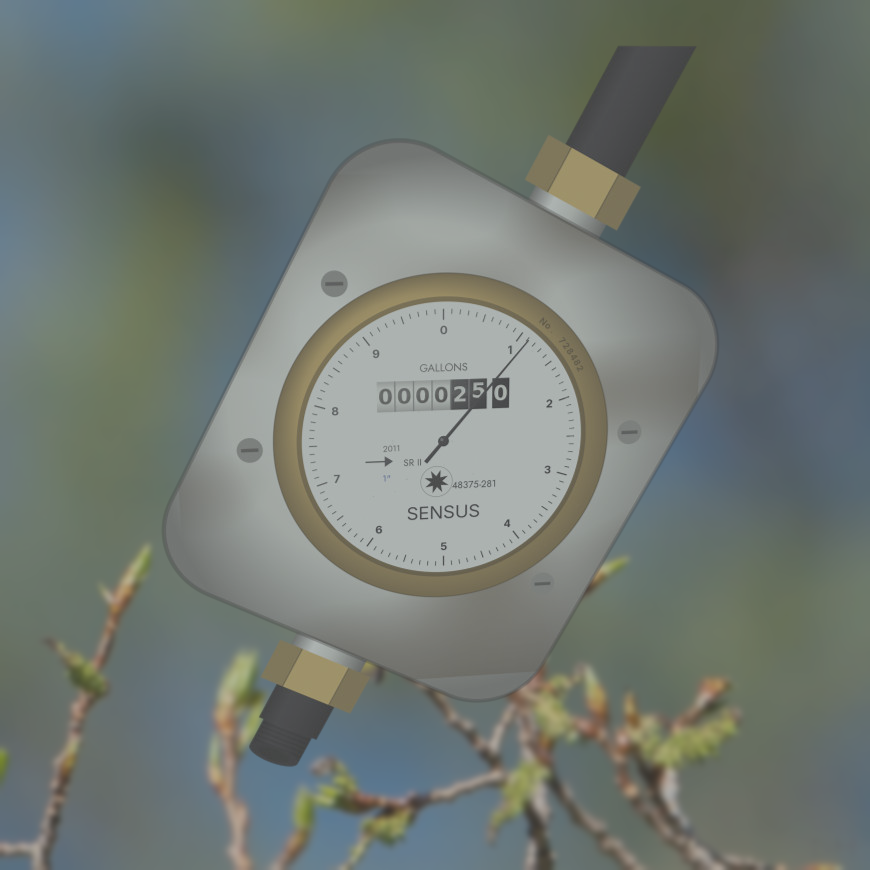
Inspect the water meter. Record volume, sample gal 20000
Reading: gal 251.1
